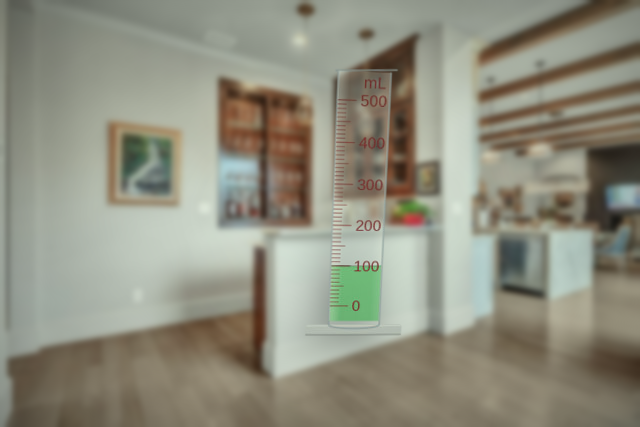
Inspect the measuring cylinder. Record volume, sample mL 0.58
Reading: mL 100
